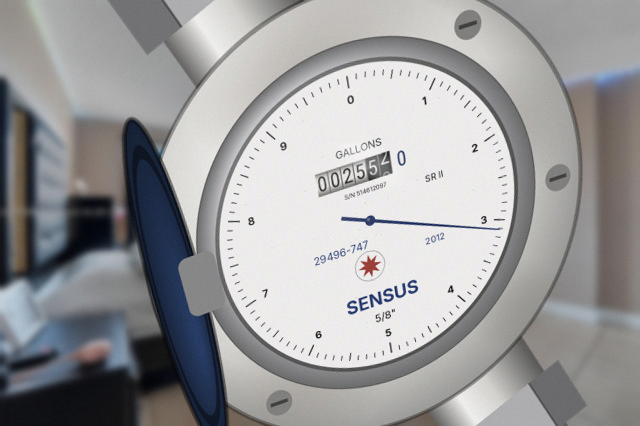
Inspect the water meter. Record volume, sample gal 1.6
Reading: gal 25523.1
